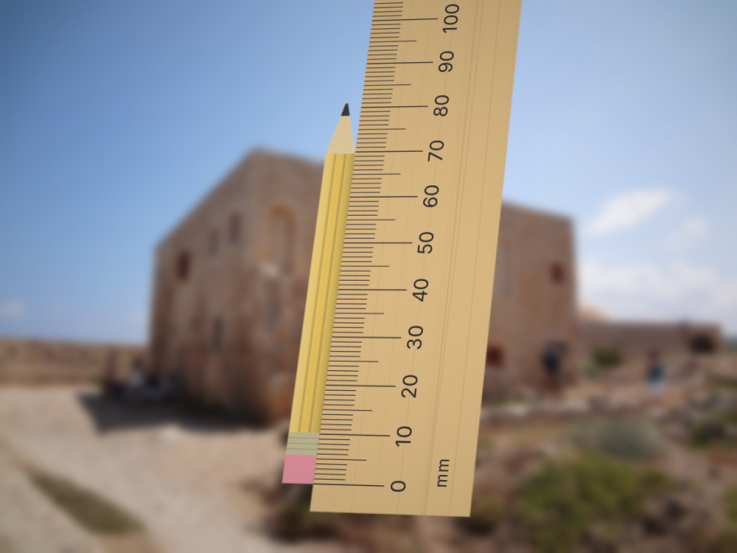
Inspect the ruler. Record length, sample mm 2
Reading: mm 81
